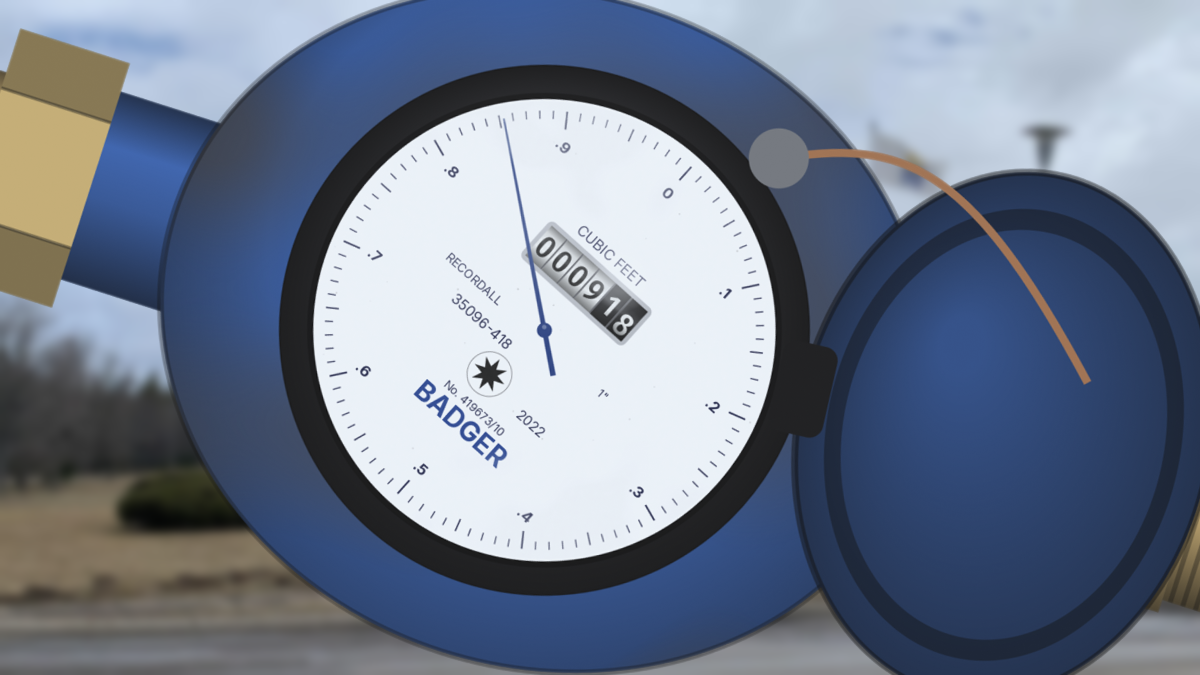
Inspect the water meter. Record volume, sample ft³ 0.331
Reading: ft³ 917.85
